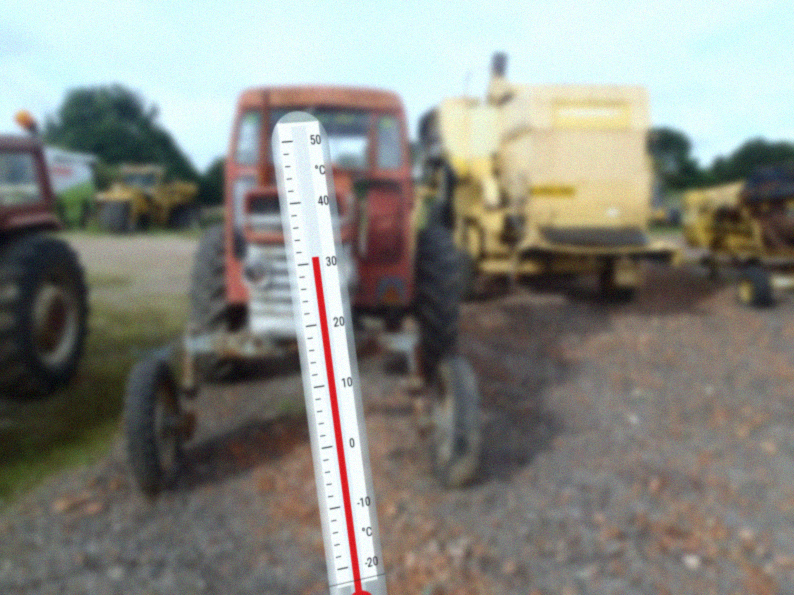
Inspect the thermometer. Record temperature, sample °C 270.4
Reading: °C 31
